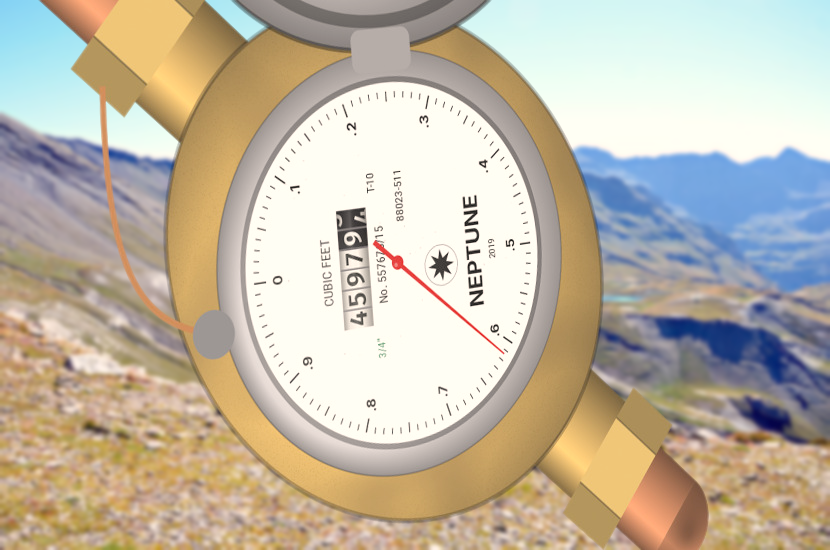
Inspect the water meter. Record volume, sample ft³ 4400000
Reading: ft³ 459793.61
